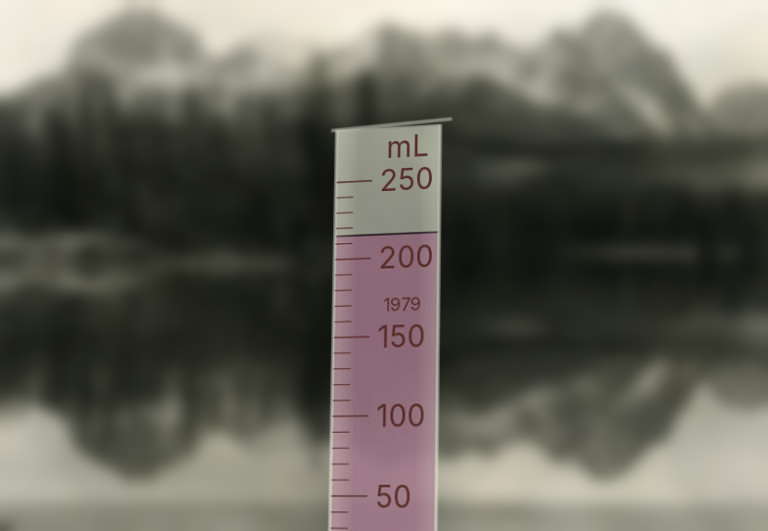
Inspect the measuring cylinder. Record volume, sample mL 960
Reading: mL 215
